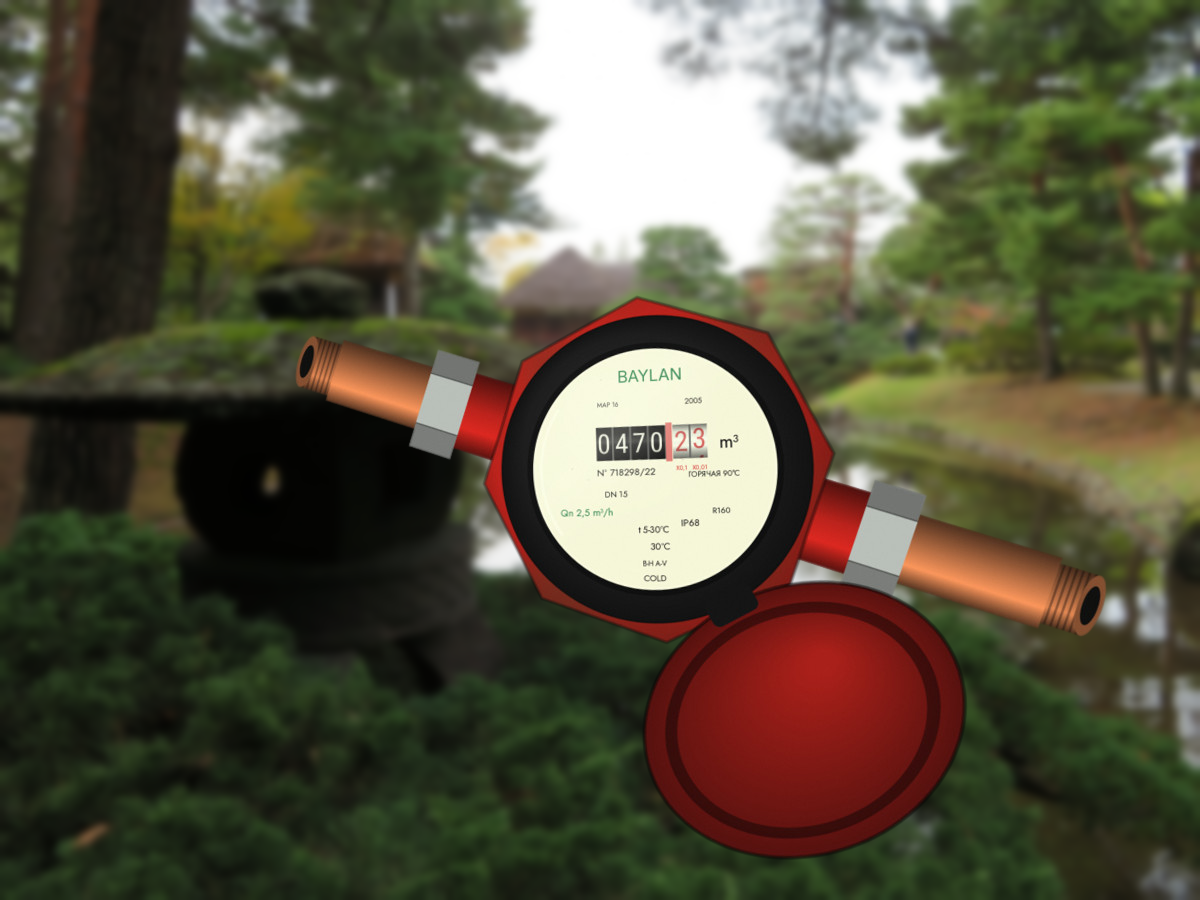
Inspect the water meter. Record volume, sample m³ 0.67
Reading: m³ 470.23
